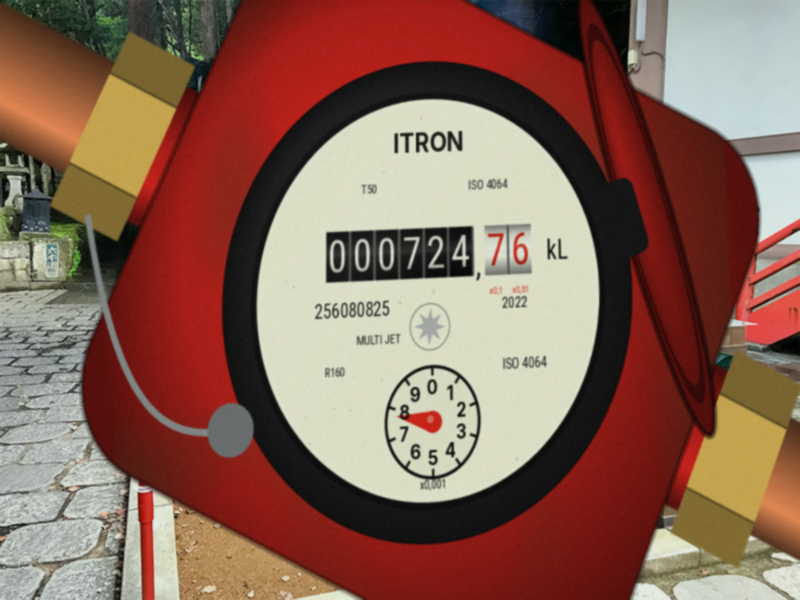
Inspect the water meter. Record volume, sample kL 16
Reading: kL 724.767
